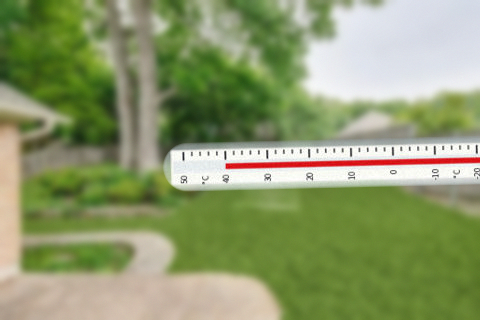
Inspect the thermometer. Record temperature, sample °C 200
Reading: °C 40
